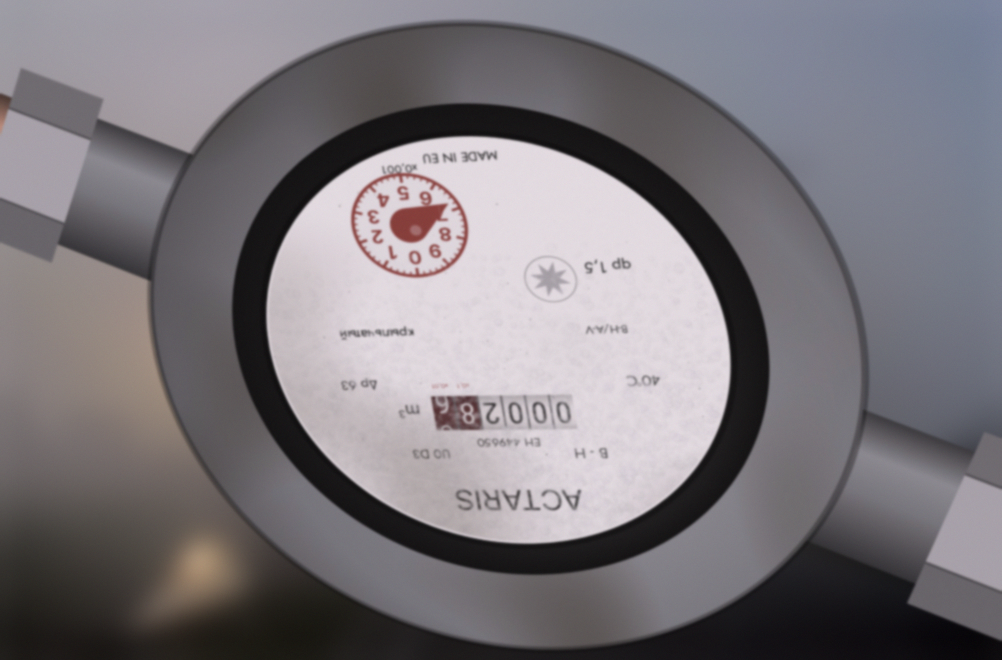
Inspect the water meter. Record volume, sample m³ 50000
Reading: m³ 2.856
